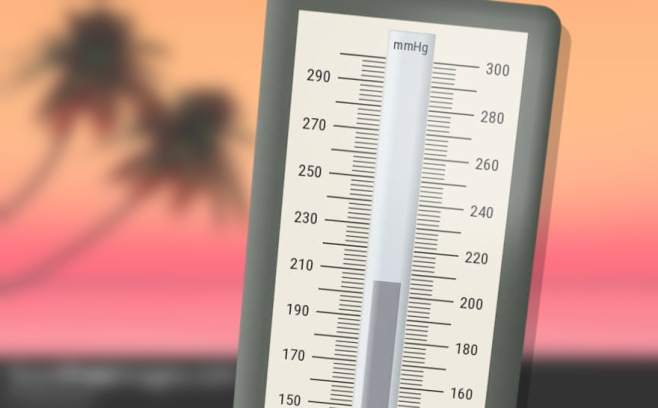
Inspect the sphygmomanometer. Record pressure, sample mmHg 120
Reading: mmHg 206
